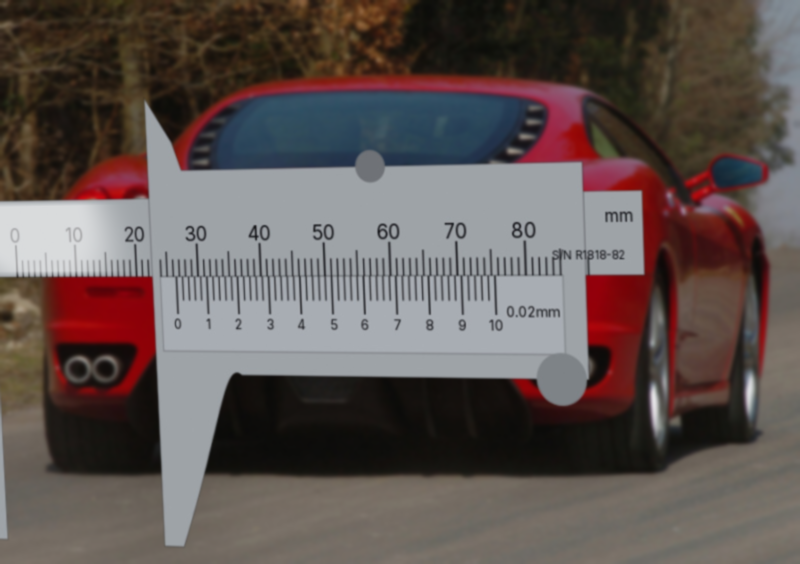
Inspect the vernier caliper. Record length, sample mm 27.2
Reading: mm 26.5
